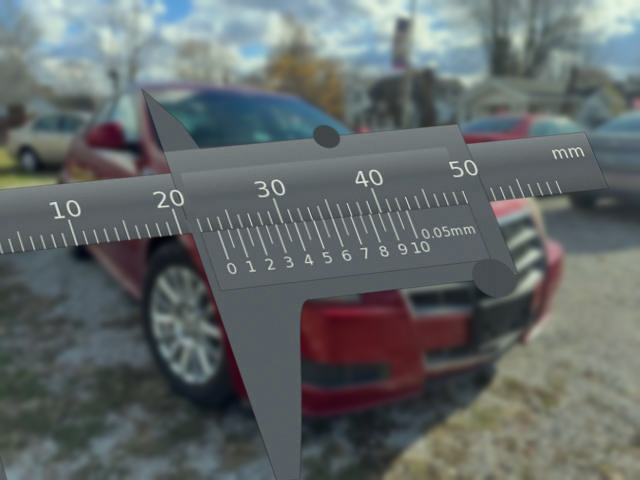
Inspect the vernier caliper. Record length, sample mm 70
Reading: mm 23.6
